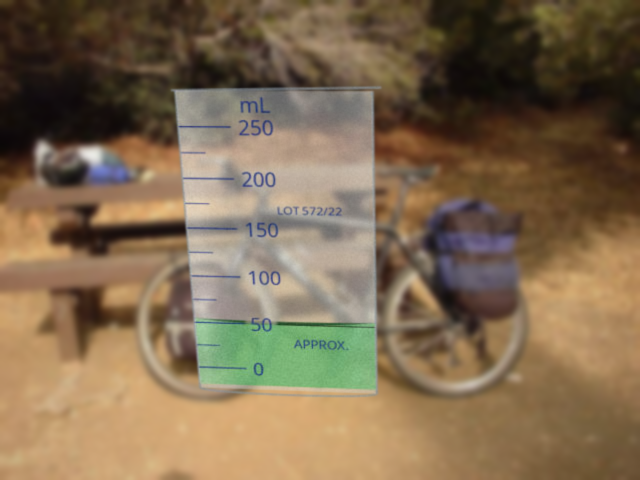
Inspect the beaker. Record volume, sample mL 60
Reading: mL 50
